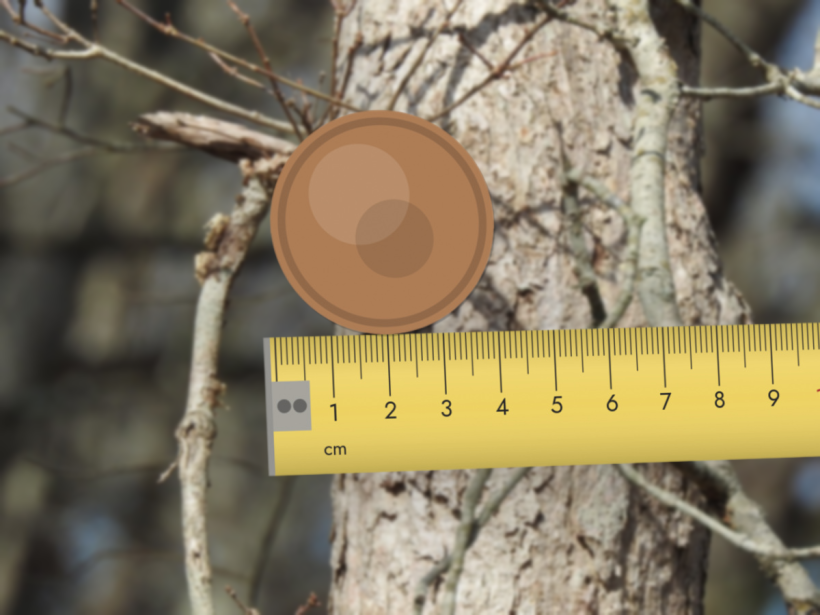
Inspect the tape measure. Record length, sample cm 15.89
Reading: cm 4
